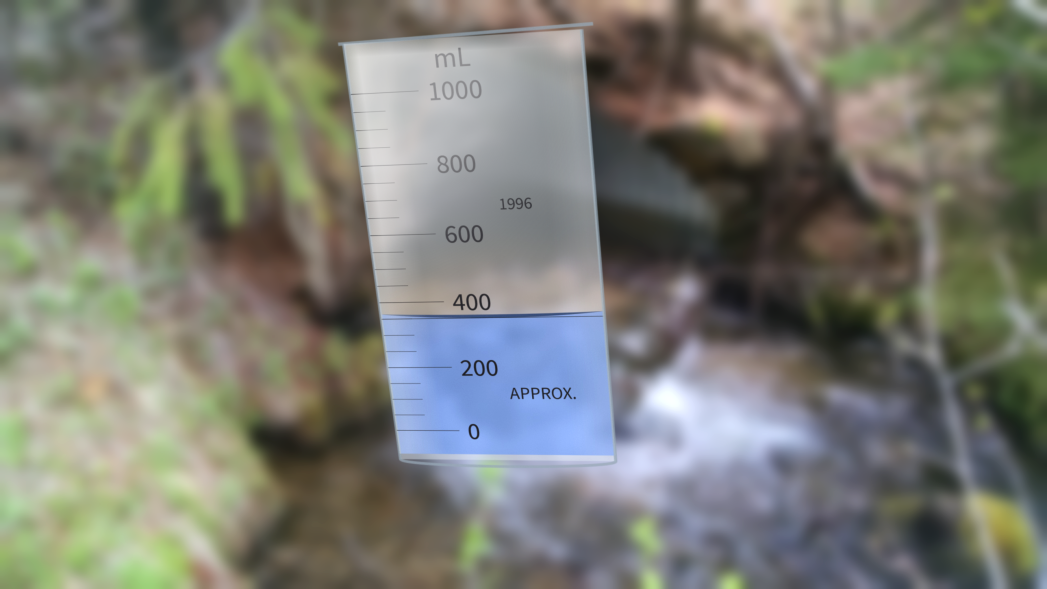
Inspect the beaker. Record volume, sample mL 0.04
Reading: mL 350
